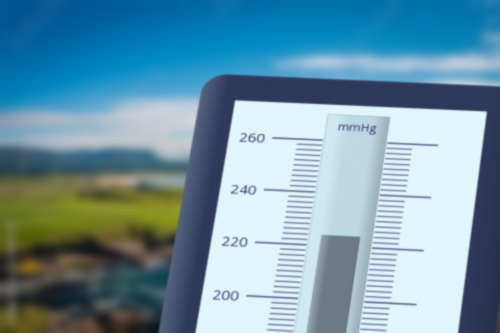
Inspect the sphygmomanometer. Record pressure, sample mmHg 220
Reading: mmHg 224
